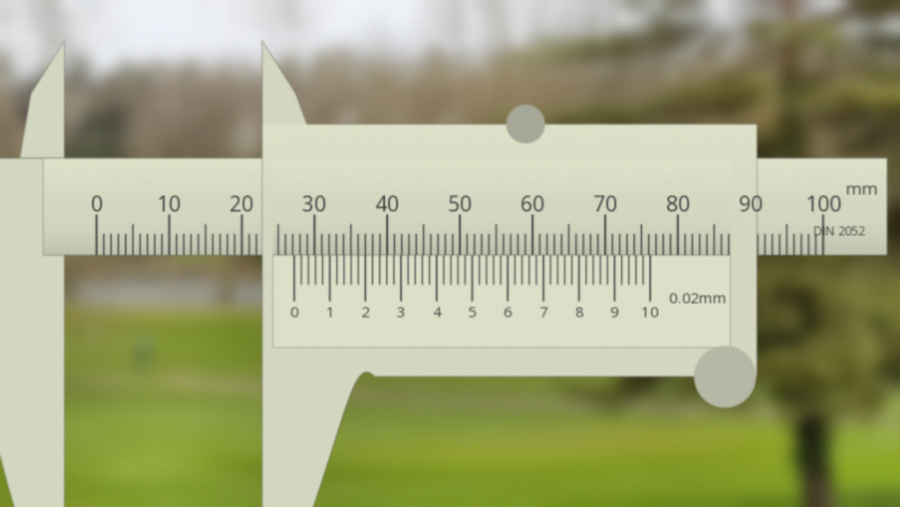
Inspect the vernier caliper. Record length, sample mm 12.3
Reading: mm 27.2
